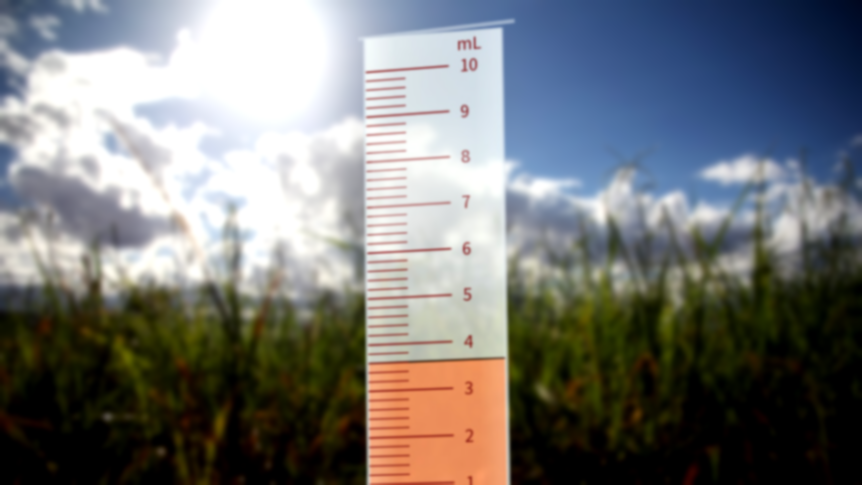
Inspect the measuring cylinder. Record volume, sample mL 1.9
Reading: mL 3.6
